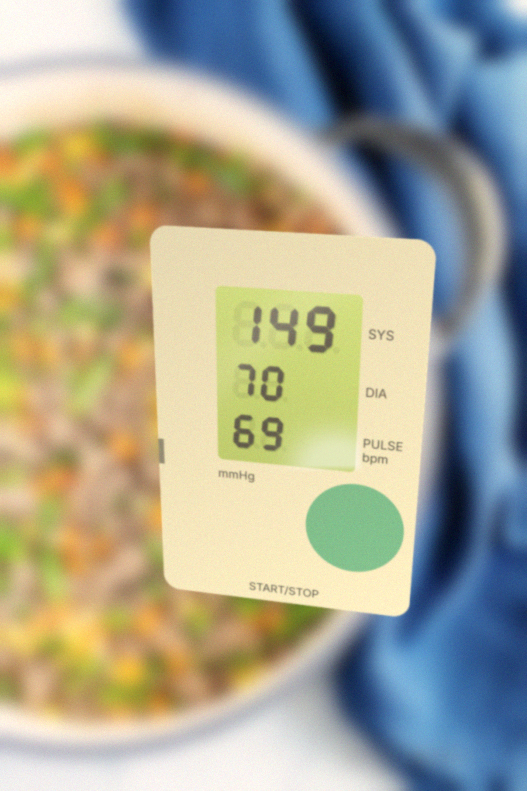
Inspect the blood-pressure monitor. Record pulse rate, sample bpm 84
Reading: bpm 69
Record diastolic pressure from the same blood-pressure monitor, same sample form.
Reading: mmHg 70
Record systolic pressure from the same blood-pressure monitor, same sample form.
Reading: mmHg 149
